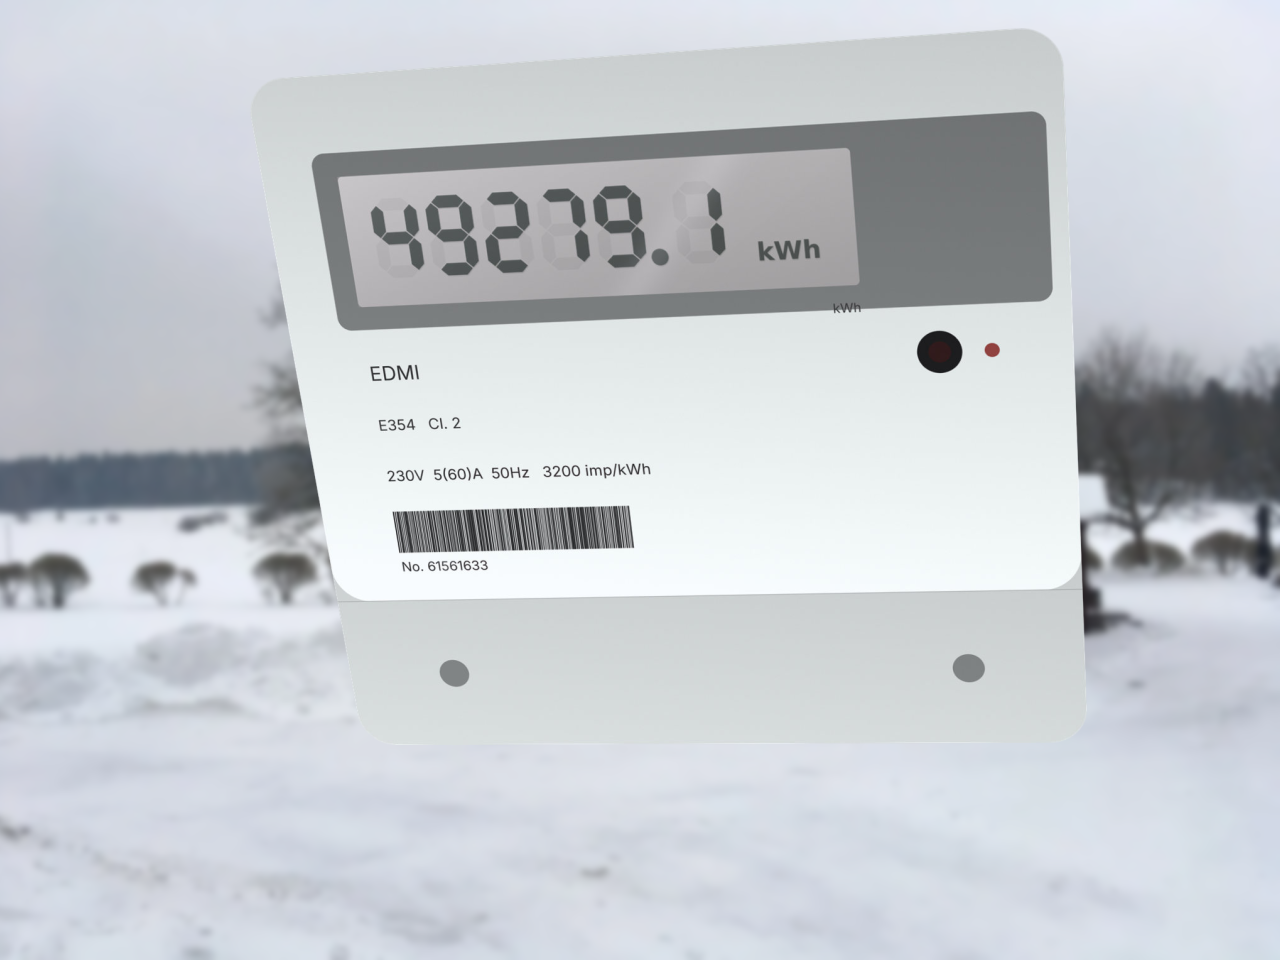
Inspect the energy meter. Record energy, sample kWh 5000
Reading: kWh 49279.1
